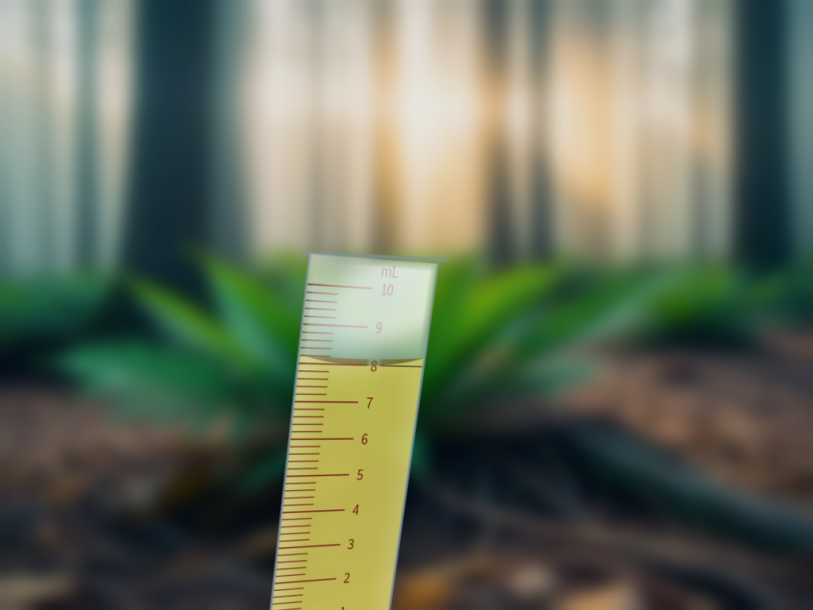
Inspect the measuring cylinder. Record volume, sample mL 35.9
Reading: mL 8
